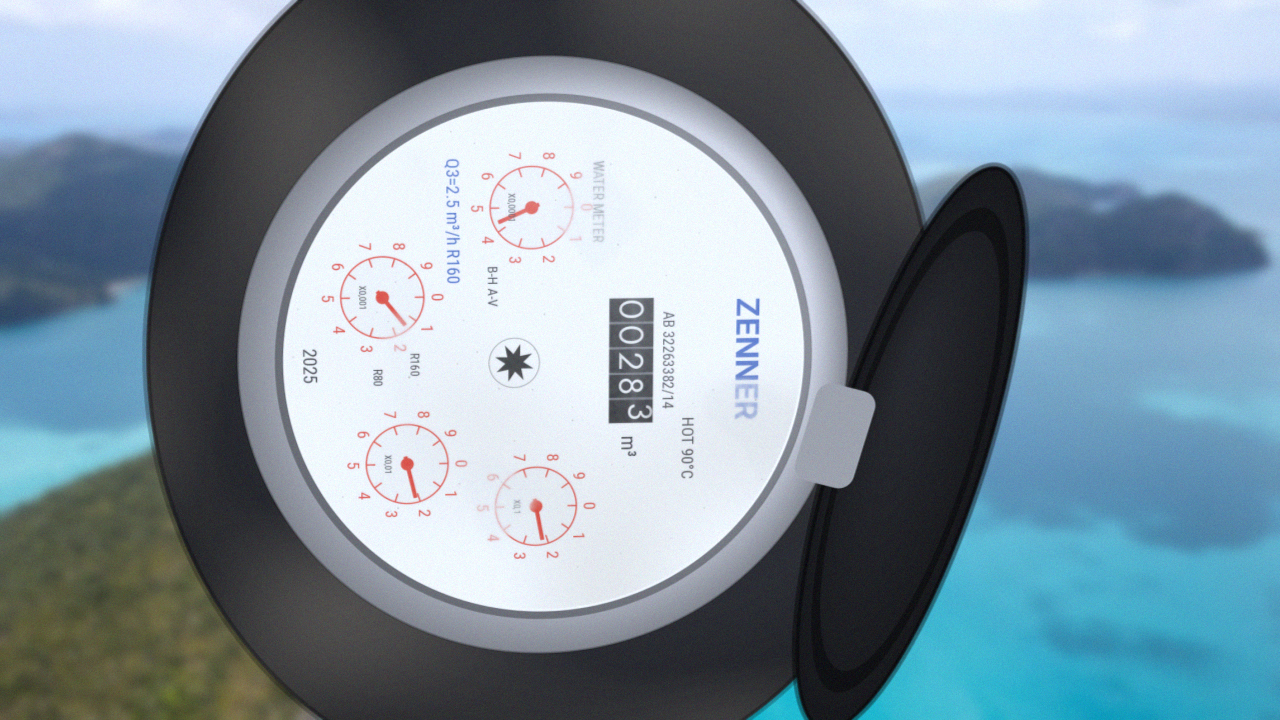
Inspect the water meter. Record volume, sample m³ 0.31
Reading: m³ 283.2214
